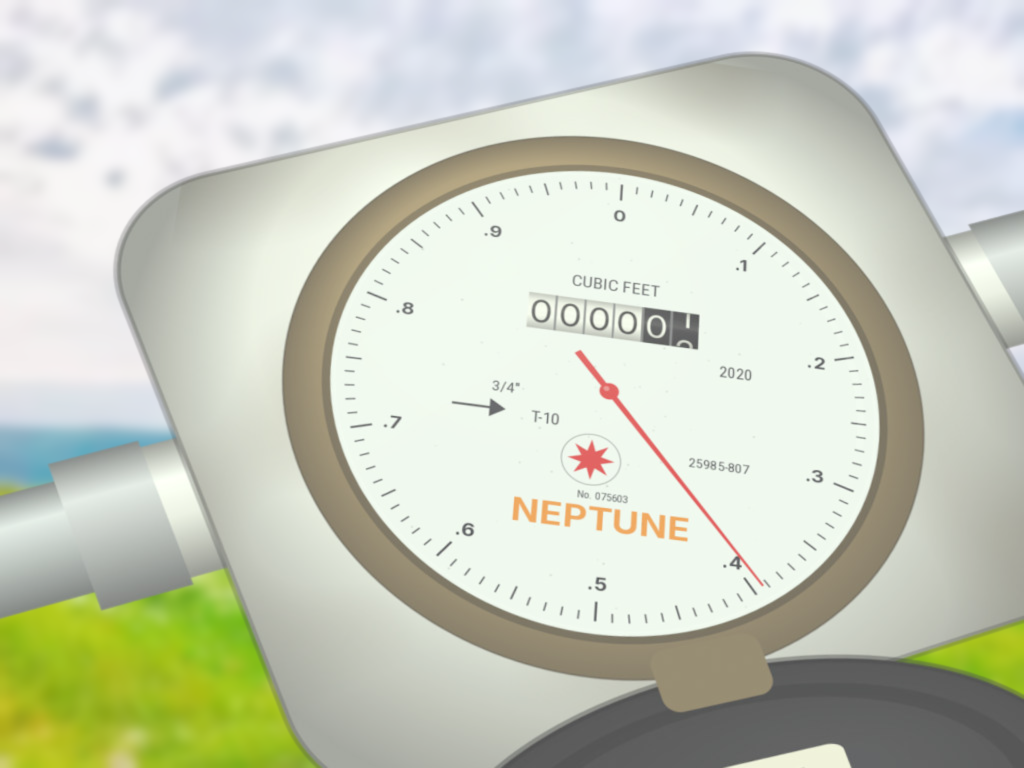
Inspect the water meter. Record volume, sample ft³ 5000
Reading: ft³ 1.39
